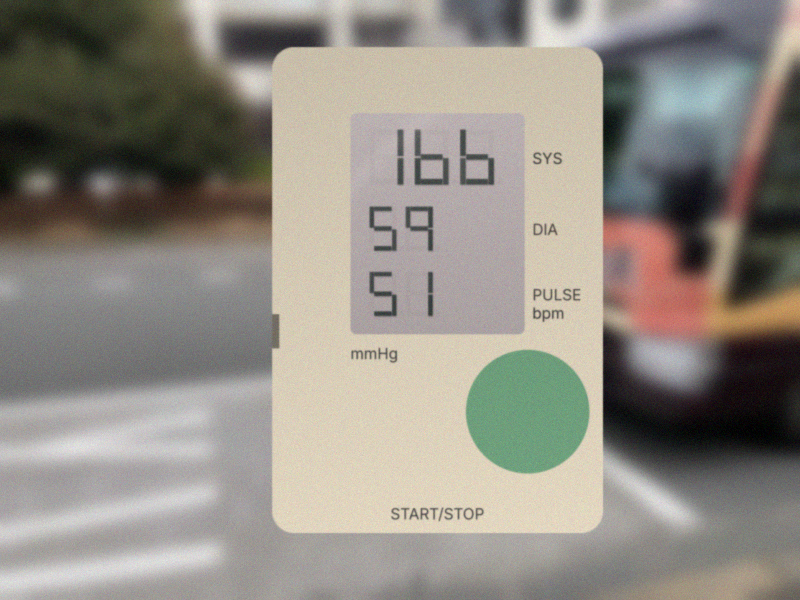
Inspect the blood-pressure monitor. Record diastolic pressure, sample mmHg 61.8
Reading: mmHg 59
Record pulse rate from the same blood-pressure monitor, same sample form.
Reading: bpm 51
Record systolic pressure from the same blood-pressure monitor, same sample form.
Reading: mmHg 166
